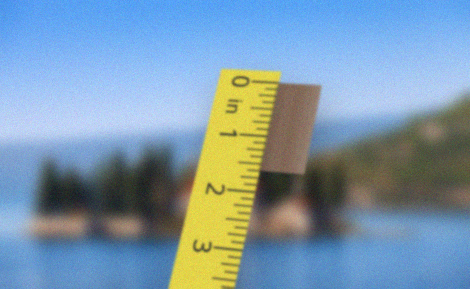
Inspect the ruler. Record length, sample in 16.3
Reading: in 1.625
